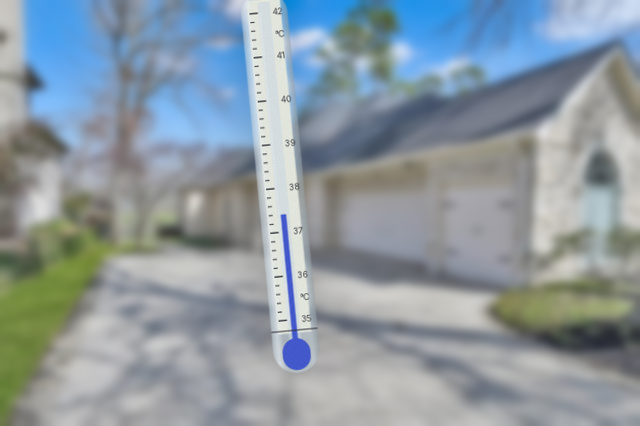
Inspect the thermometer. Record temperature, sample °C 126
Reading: °C 37.4
